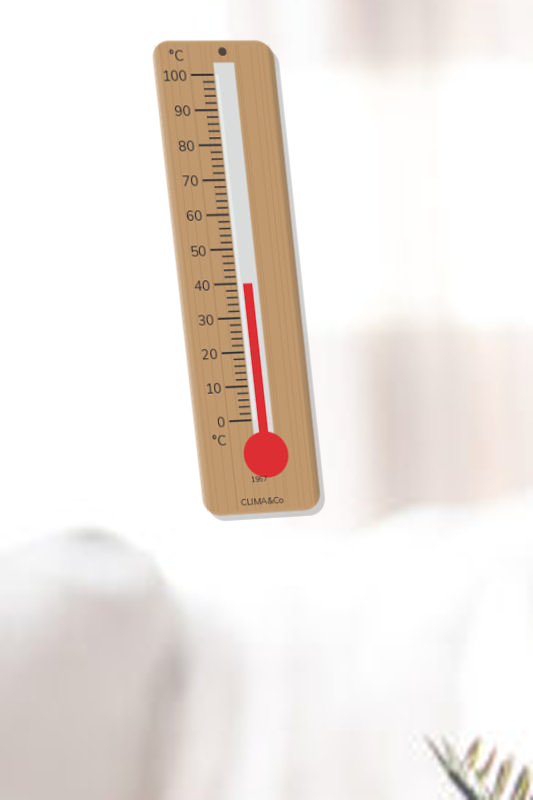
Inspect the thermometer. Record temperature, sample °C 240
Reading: °C 40
